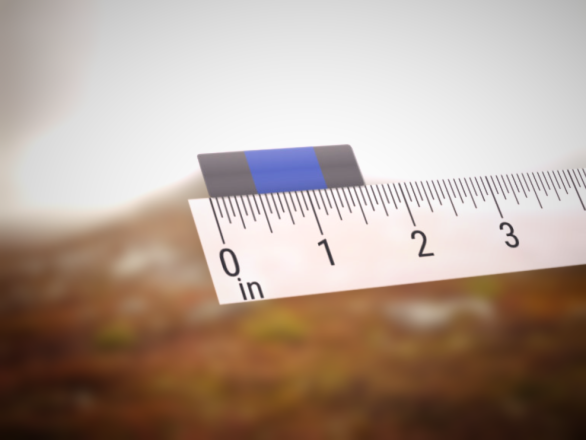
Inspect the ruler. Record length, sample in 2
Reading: in 1.625
